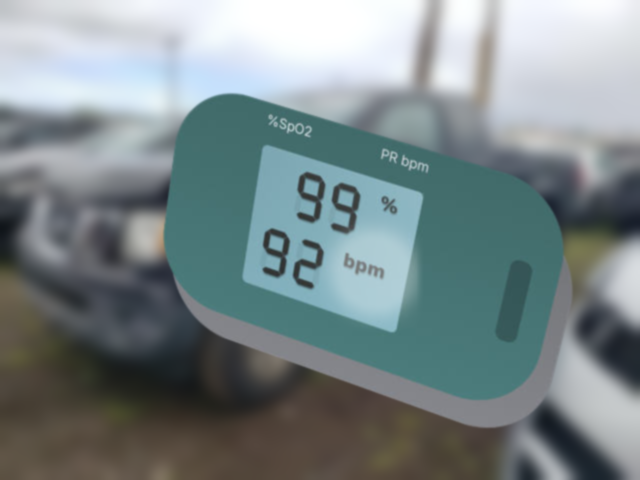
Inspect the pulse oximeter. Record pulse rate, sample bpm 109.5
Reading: bpm 92
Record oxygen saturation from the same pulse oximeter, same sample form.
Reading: % 99
